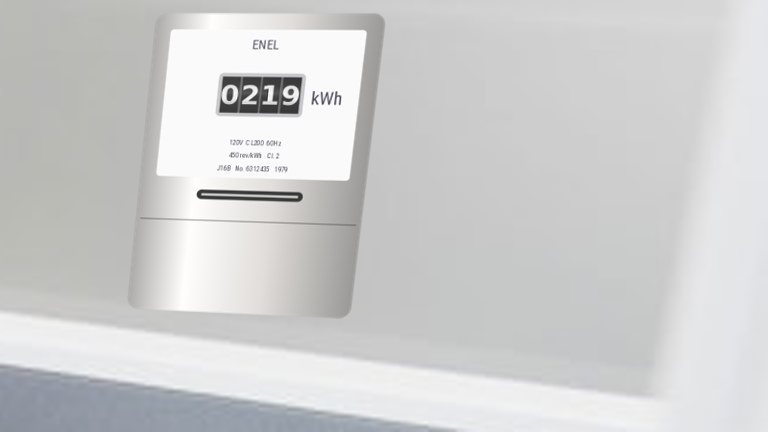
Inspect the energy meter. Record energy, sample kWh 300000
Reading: kWh 219
